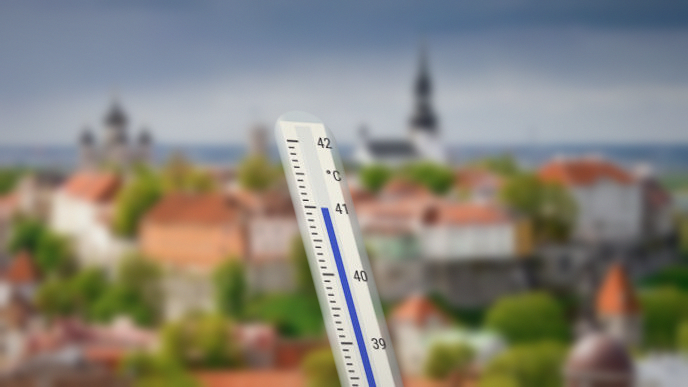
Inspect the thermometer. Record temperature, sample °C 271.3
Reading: °C 41
